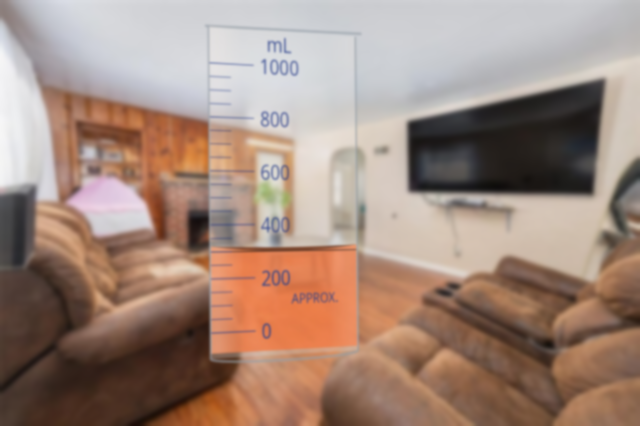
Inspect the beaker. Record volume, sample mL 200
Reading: mL 300
